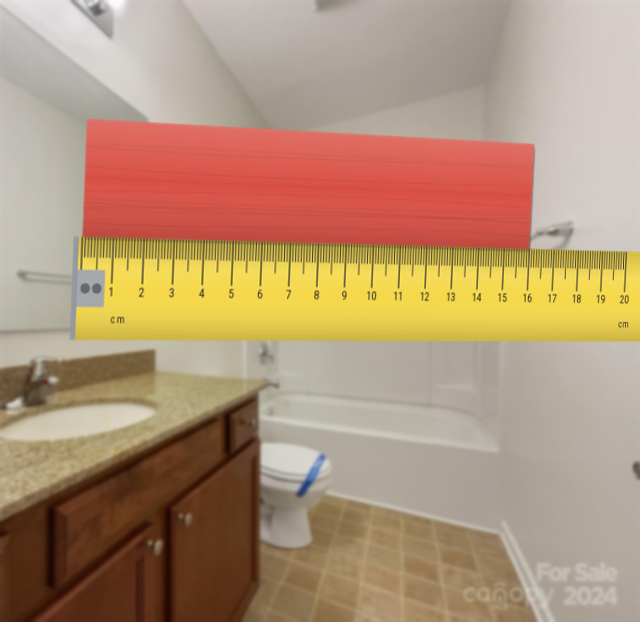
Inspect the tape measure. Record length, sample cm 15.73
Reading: cm 16
